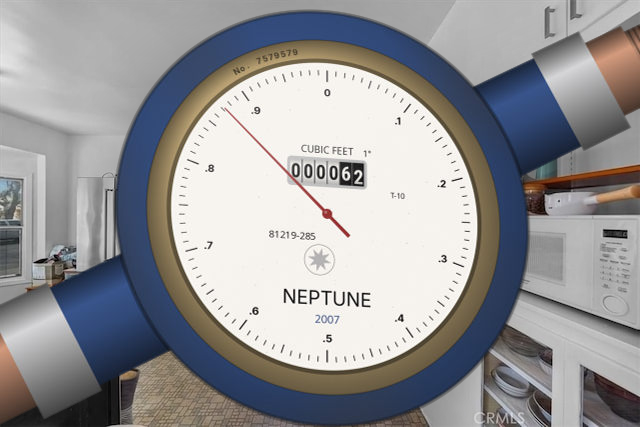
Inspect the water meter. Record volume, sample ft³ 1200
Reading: ft³ 61.87
